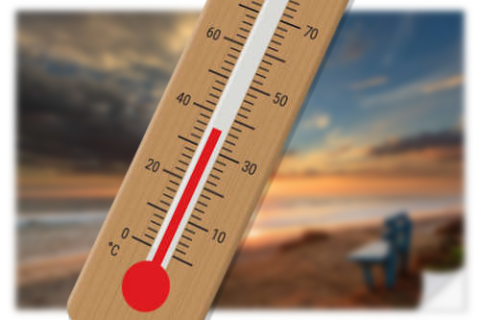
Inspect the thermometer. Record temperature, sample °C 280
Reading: °C 36
